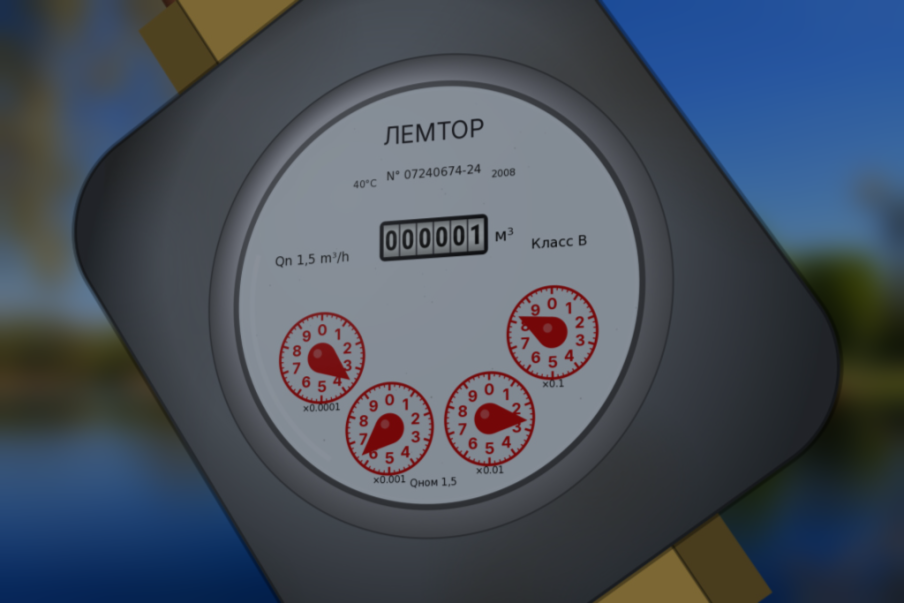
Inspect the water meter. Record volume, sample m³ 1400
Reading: m³ 1.8263
